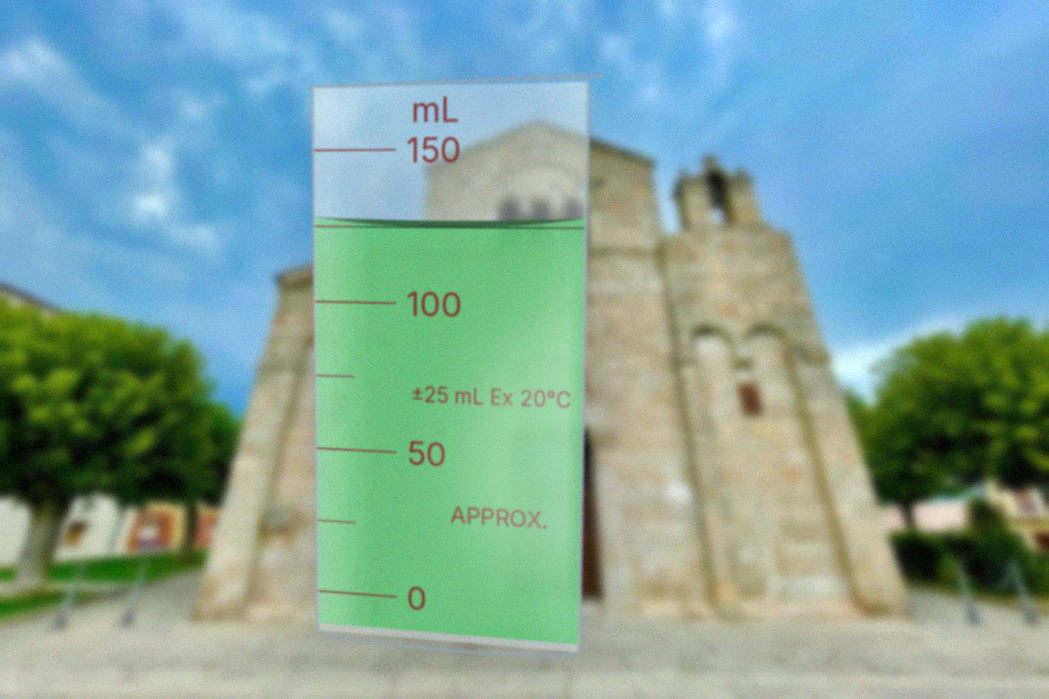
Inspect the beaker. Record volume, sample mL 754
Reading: mL 125
